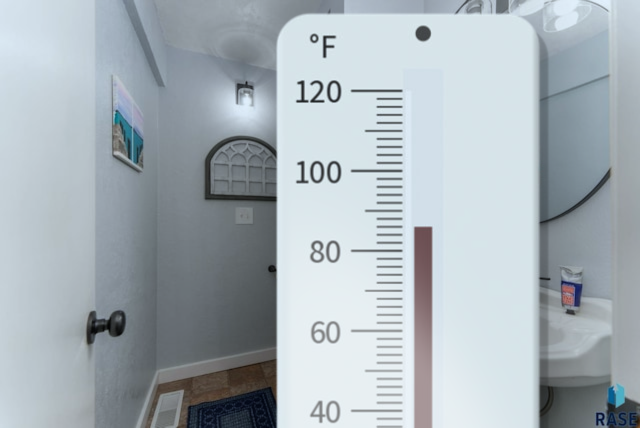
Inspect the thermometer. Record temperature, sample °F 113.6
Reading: °F 86
